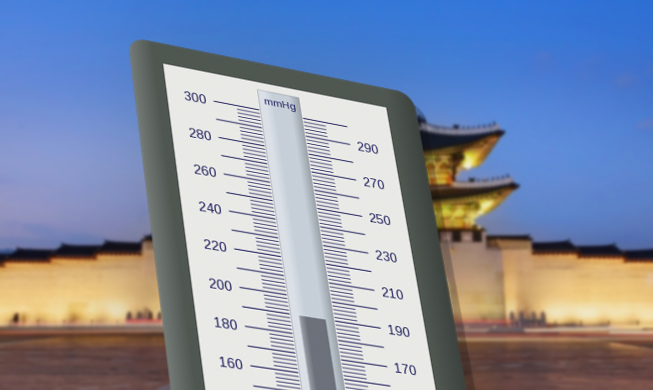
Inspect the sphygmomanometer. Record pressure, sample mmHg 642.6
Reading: mmHg 190
